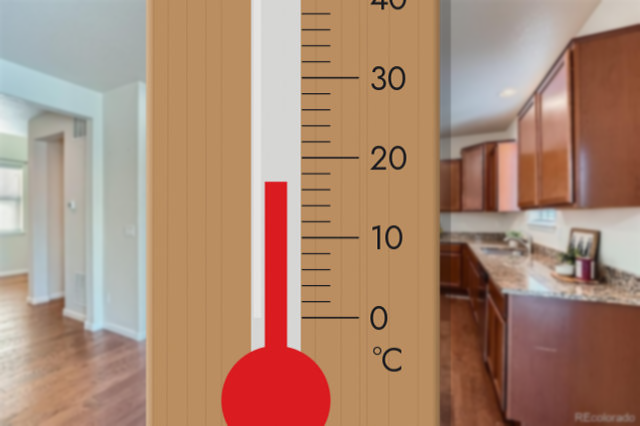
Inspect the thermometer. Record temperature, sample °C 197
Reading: °C 17
